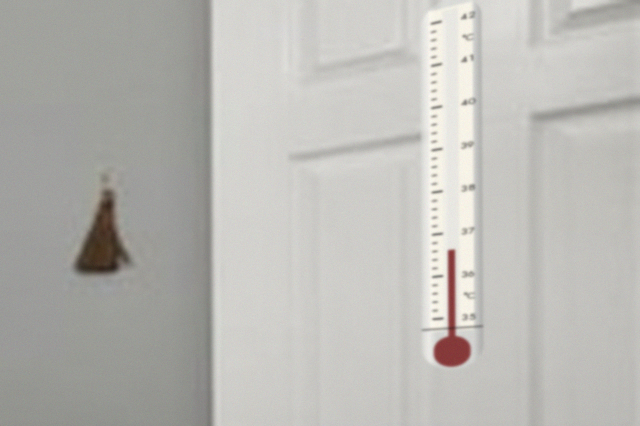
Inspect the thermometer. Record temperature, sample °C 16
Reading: °C 36.6
